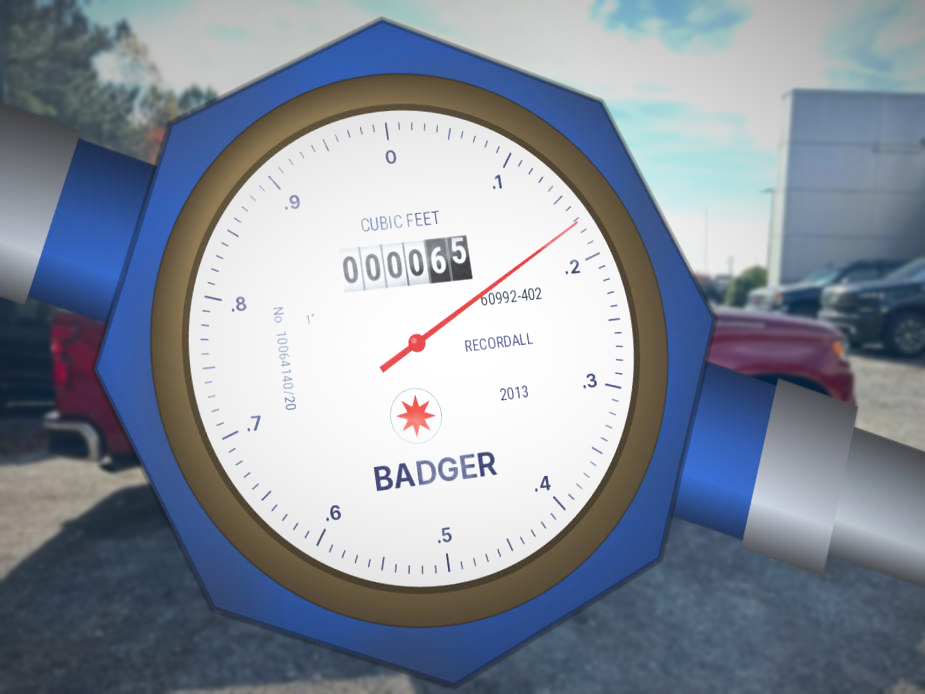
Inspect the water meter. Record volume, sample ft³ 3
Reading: ft³ 65.17
